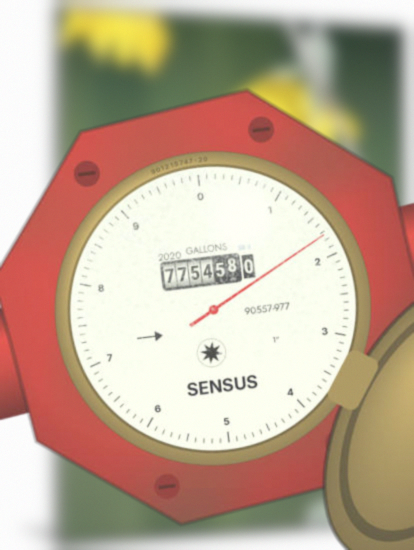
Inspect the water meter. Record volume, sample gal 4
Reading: gal 7754581.7
